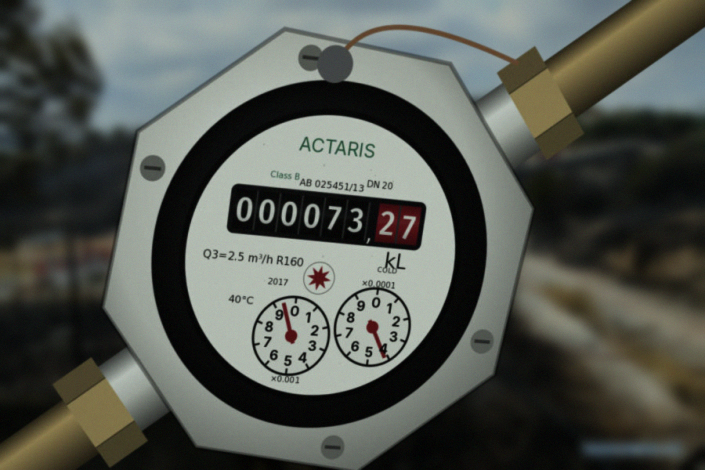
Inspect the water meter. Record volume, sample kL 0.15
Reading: kL 73.2694
